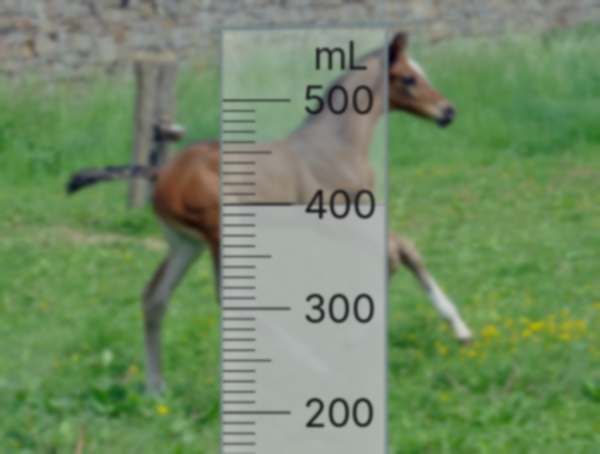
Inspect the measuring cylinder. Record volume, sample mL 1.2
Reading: mL 400
